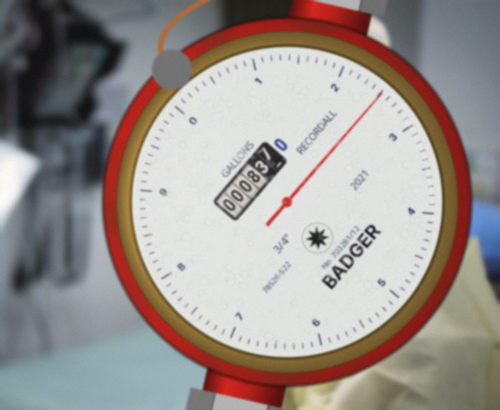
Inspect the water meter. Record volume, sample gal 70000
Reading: gal 8372.5
